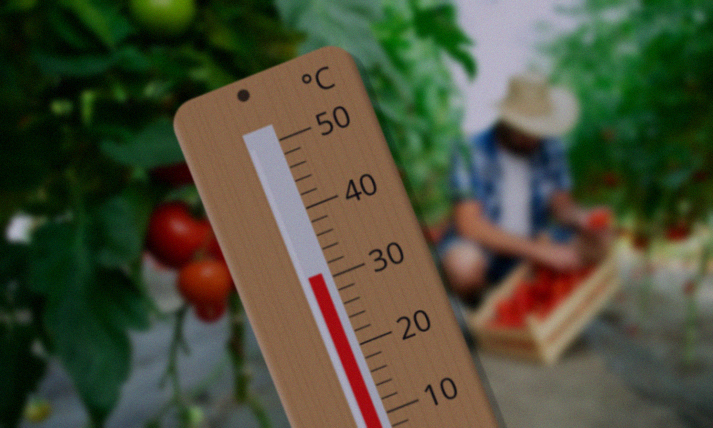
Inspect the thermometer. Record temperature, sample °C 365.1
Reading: °C 31
